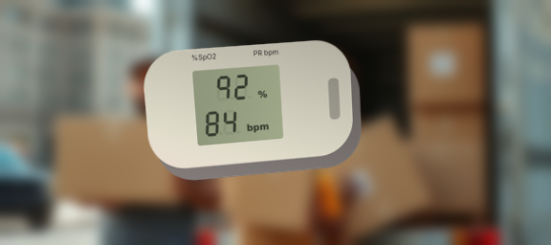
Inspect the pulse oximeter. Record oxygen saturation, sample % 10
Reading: % 92
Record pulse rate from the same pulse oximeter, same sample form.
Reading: bpm 84
